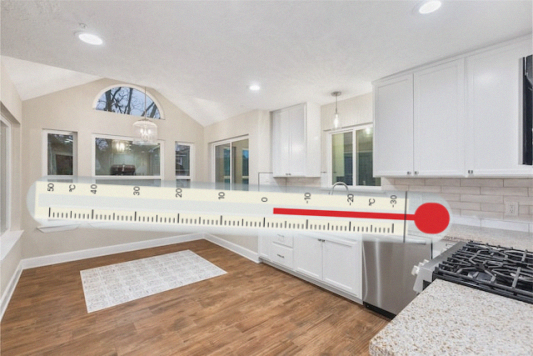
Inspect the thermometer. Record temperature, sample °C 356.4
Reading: °C -2
